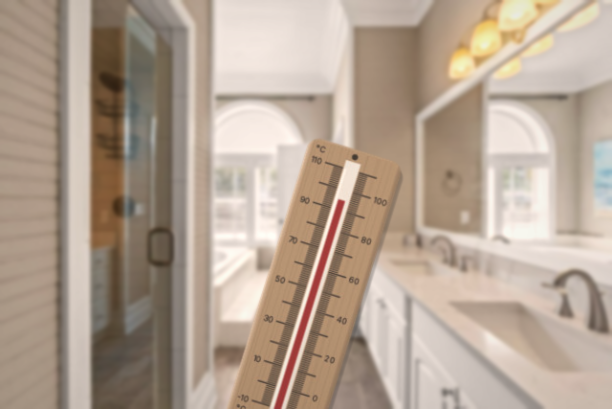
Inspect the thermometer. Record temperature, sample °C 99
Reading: °C 95
